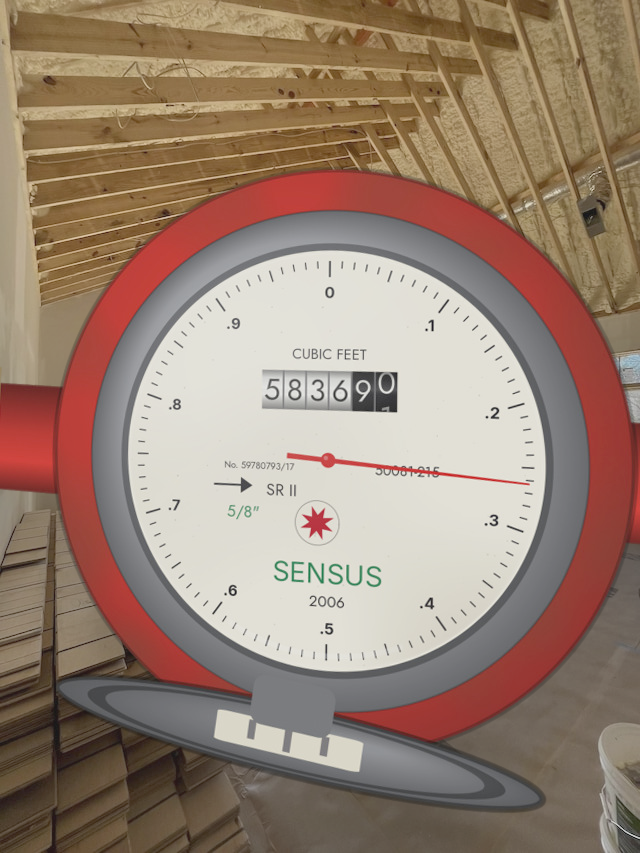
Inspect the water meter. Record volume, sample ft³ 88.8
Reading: ft³ 583690.26
